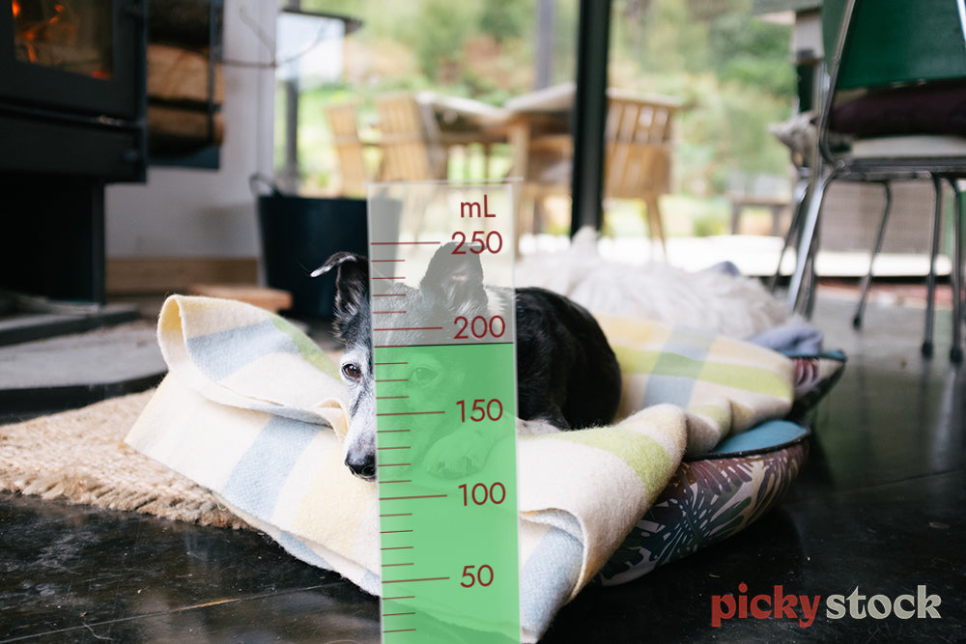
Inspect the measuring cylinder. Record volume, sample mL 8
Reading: mL 190
